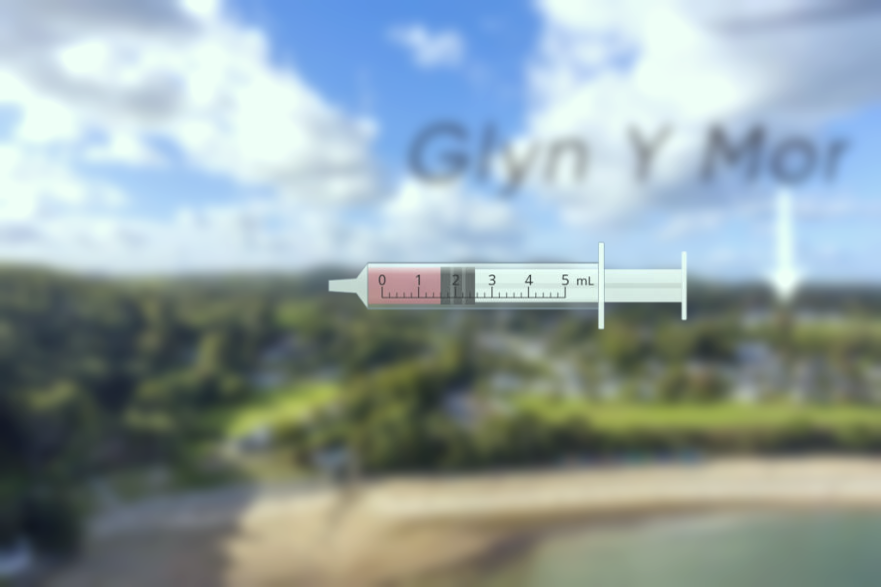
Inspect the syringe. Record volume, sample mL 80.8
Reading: mL 1.6
